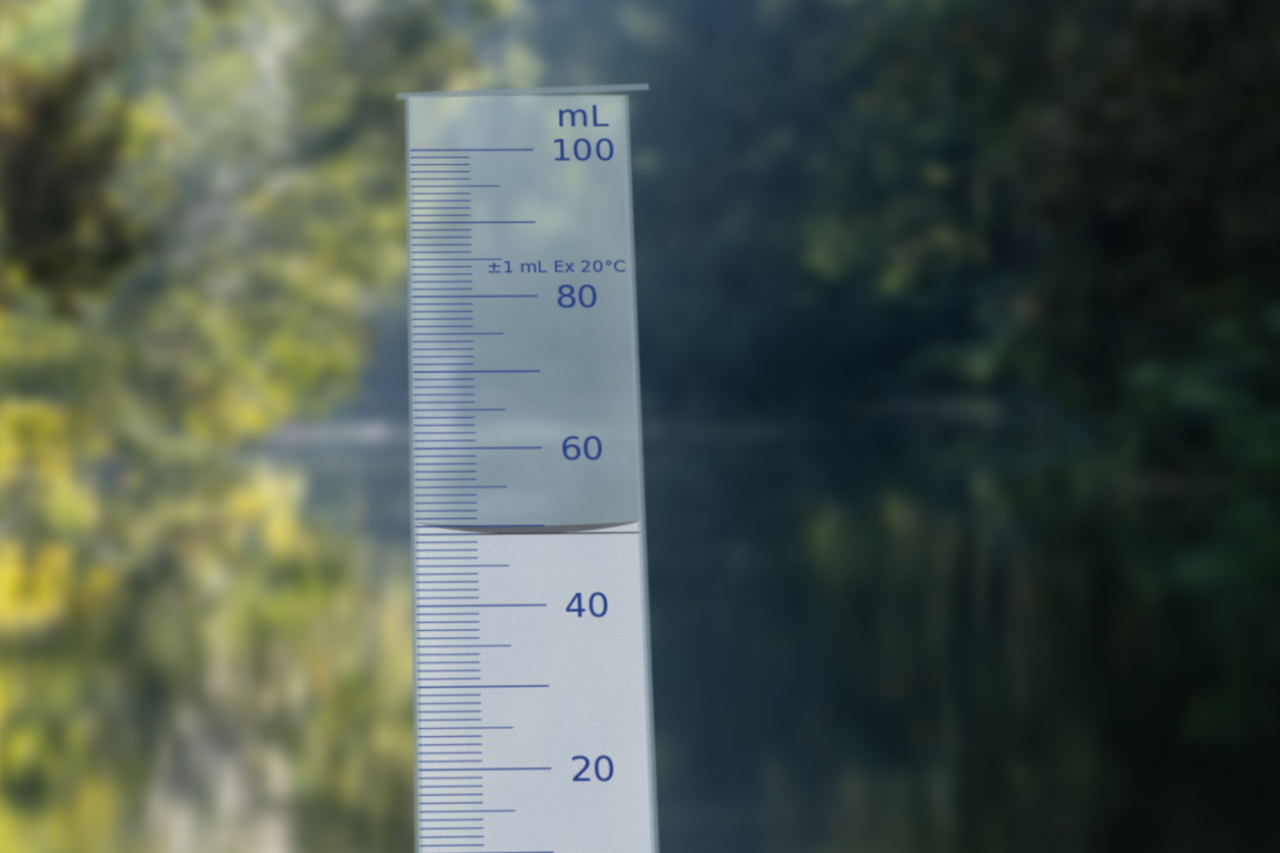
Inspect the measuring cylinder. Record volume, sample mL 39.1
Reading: mL 49
